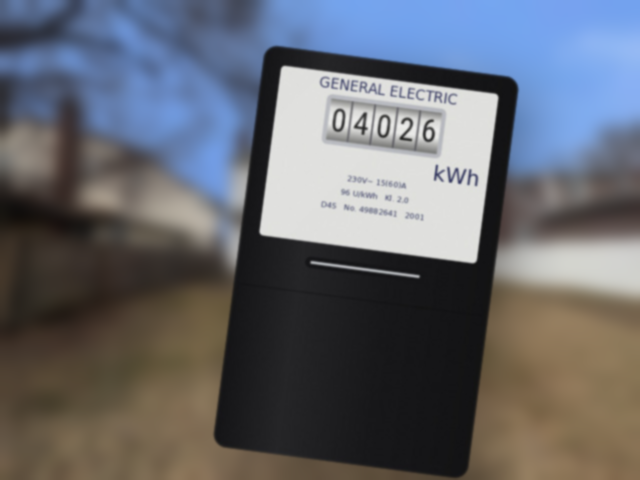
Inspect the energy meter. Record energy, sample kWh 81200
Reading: kWh 4026
